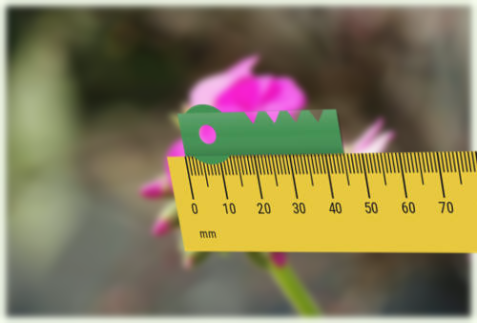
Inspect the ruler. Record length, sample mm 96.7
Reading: mm 45
